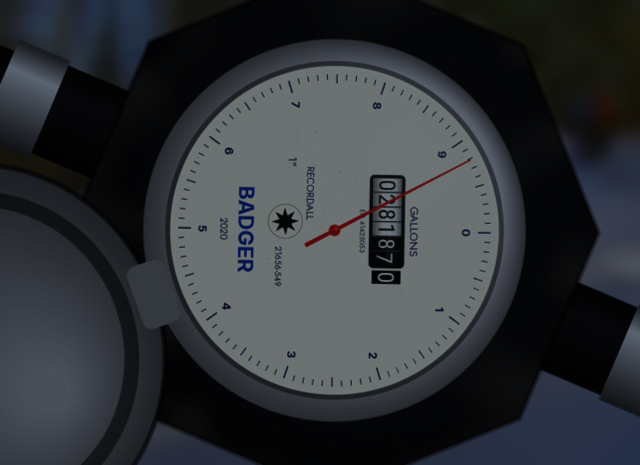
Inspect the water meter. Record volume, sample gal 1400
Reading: gal 281869.2
